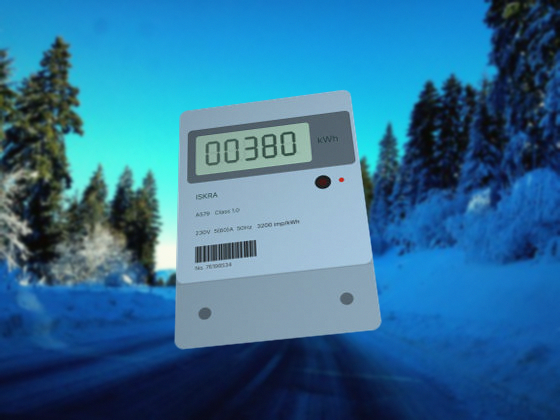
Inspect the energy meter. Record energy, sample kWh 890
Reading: kWh 380
